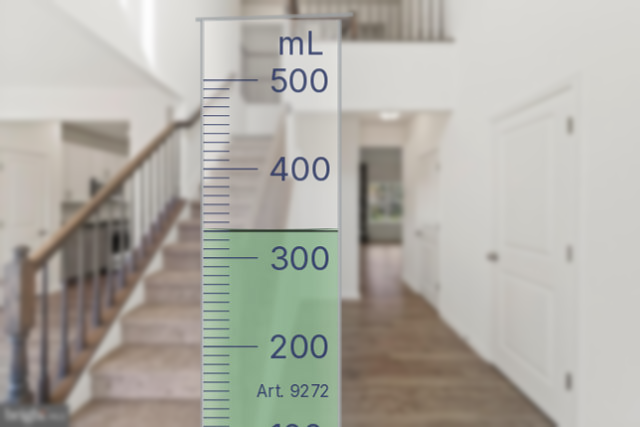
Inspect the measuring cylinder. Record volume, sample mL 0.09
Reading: mL 330
